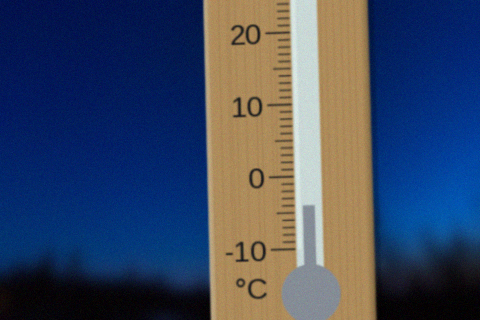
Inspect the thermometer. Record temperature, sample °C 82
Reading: °C -4
